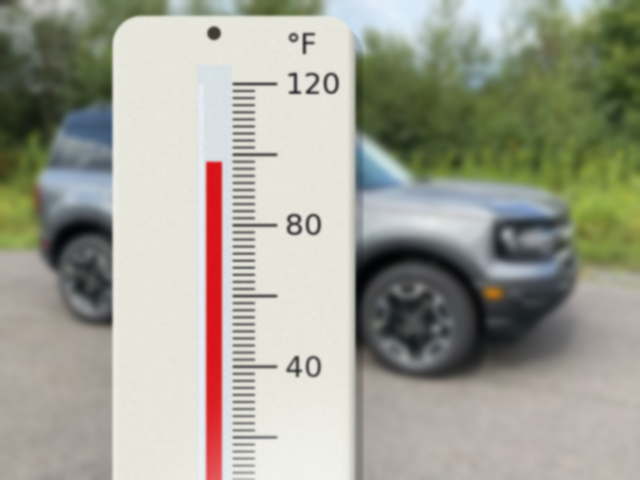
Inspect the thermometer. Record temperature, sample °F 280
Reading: °F 98
